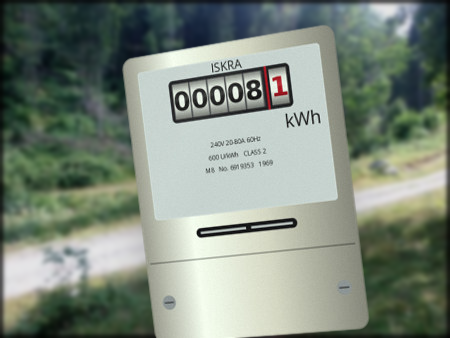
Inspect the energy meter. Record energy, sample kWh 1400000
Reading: kWh 8.1
